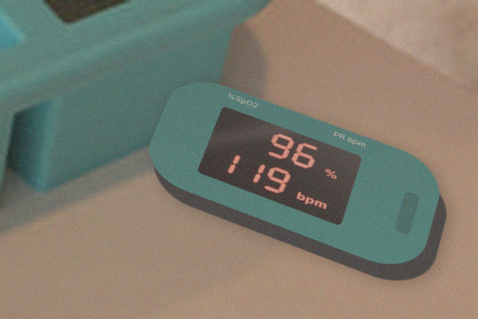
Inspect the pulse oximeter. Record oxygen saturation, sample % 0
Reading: % 96
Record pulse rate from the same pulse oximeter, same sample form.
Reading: bpm 119
